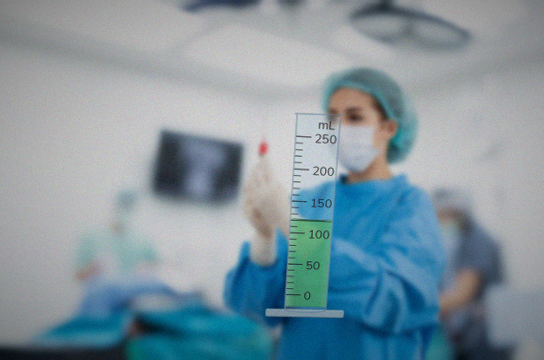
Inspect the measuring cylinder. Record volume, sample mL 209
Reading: mL 120
